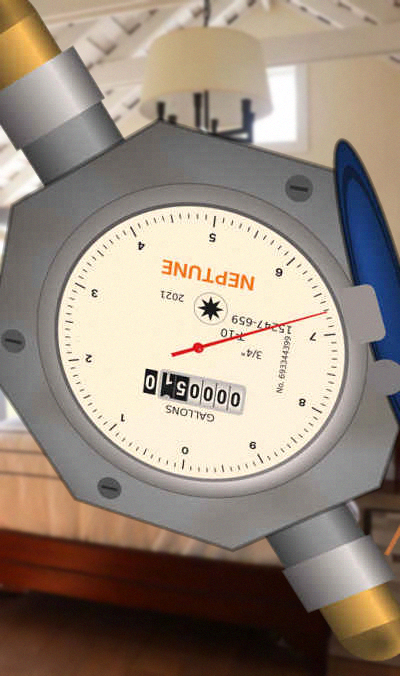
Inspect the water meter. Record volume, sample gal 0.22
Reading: gal 506.7
